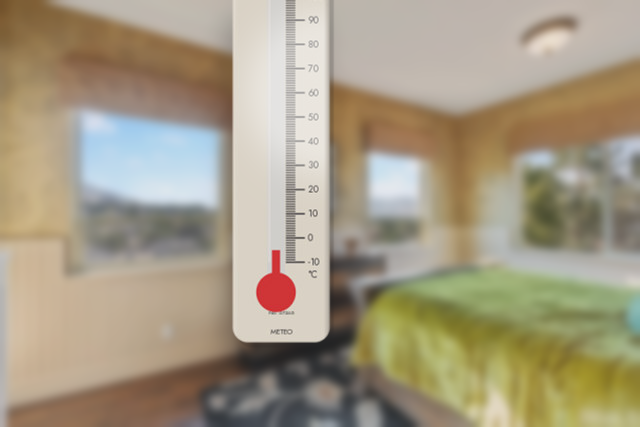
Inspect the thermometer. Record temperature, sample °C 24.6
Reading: °C -5
